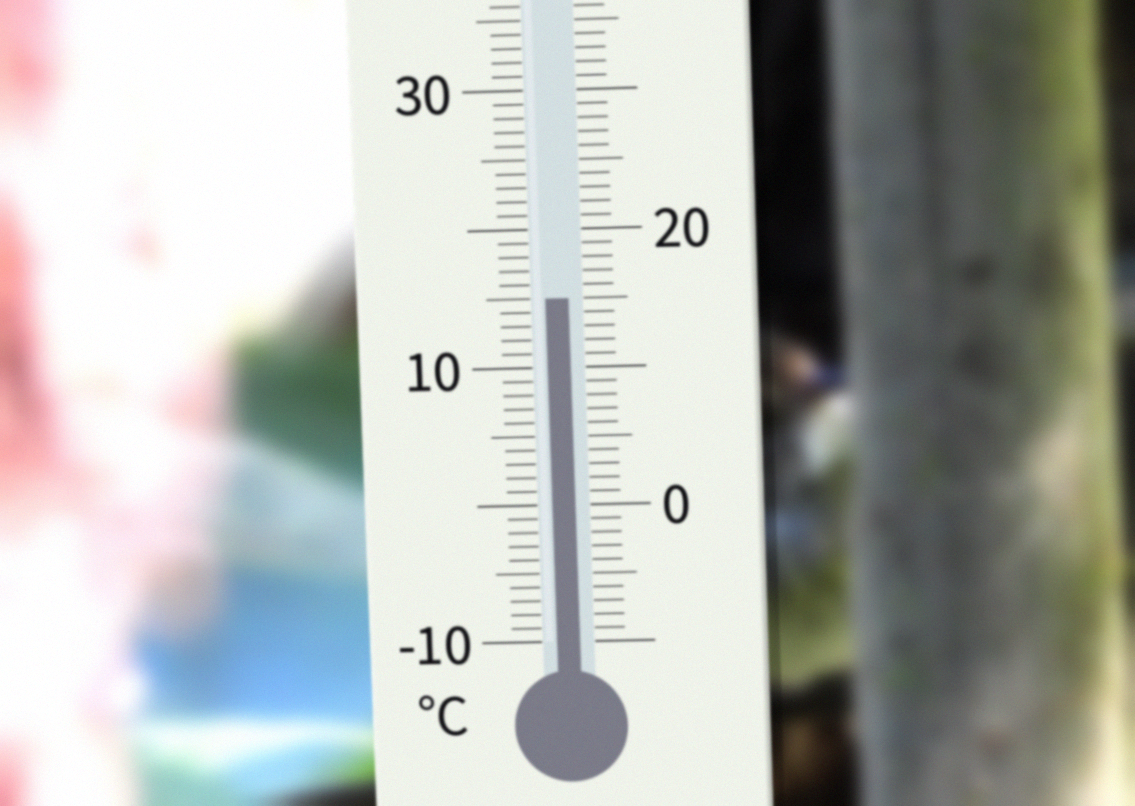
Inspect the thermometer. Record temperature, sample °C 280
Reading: °C 15
